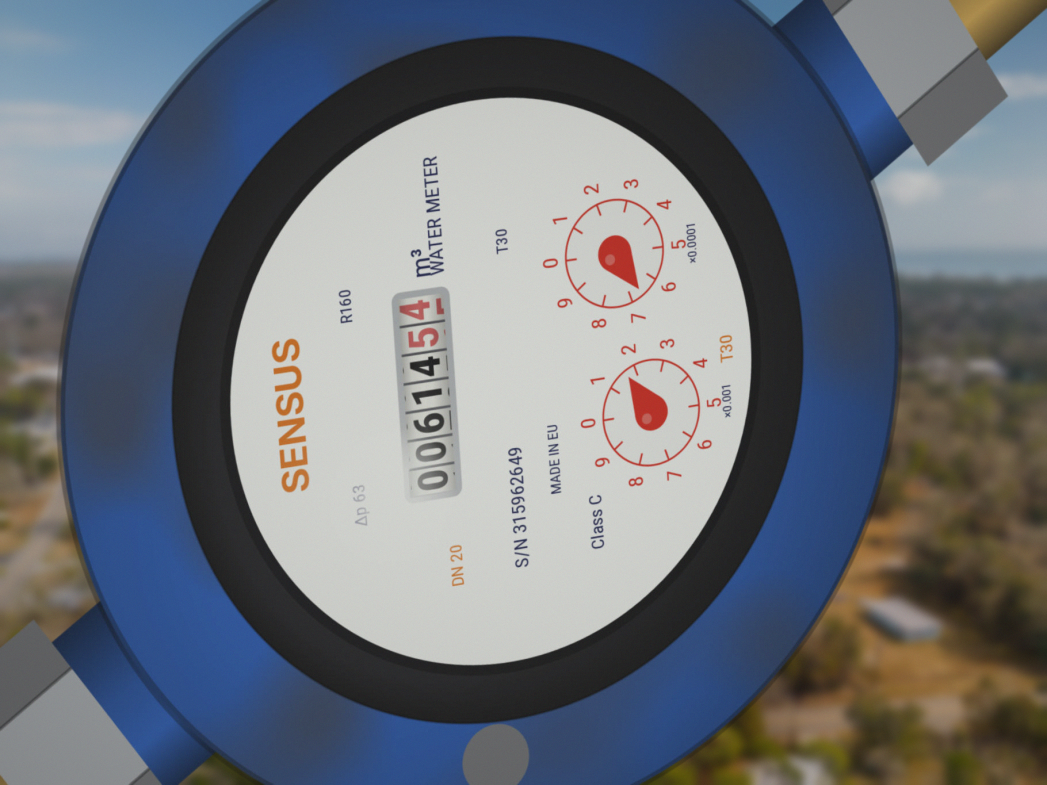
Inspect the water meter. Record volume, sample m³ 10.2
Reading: m³ 614.5416
